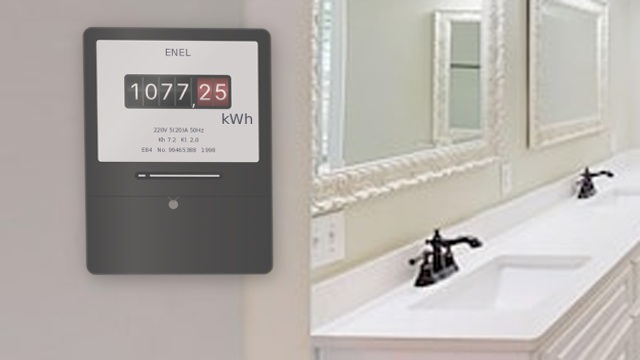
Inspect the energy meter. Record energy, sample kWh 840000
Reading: kWh 1077.25
